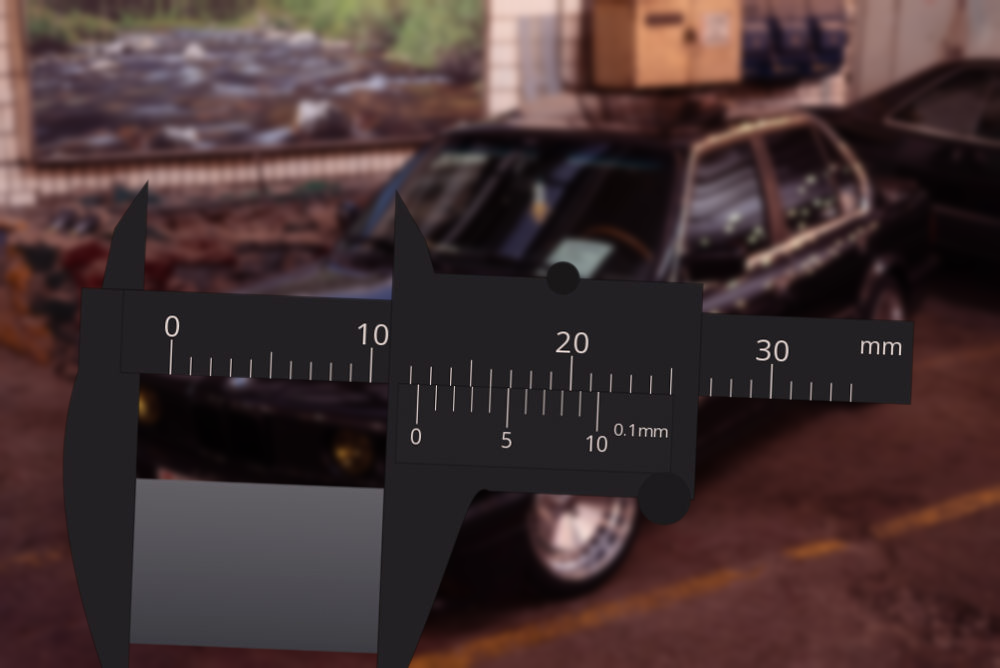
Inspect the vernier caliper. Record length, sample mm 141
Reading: mm 12.4
